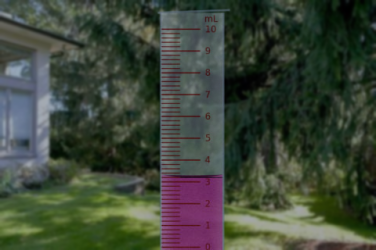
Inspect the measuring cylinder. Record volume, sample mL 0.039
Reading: mL 3.2
